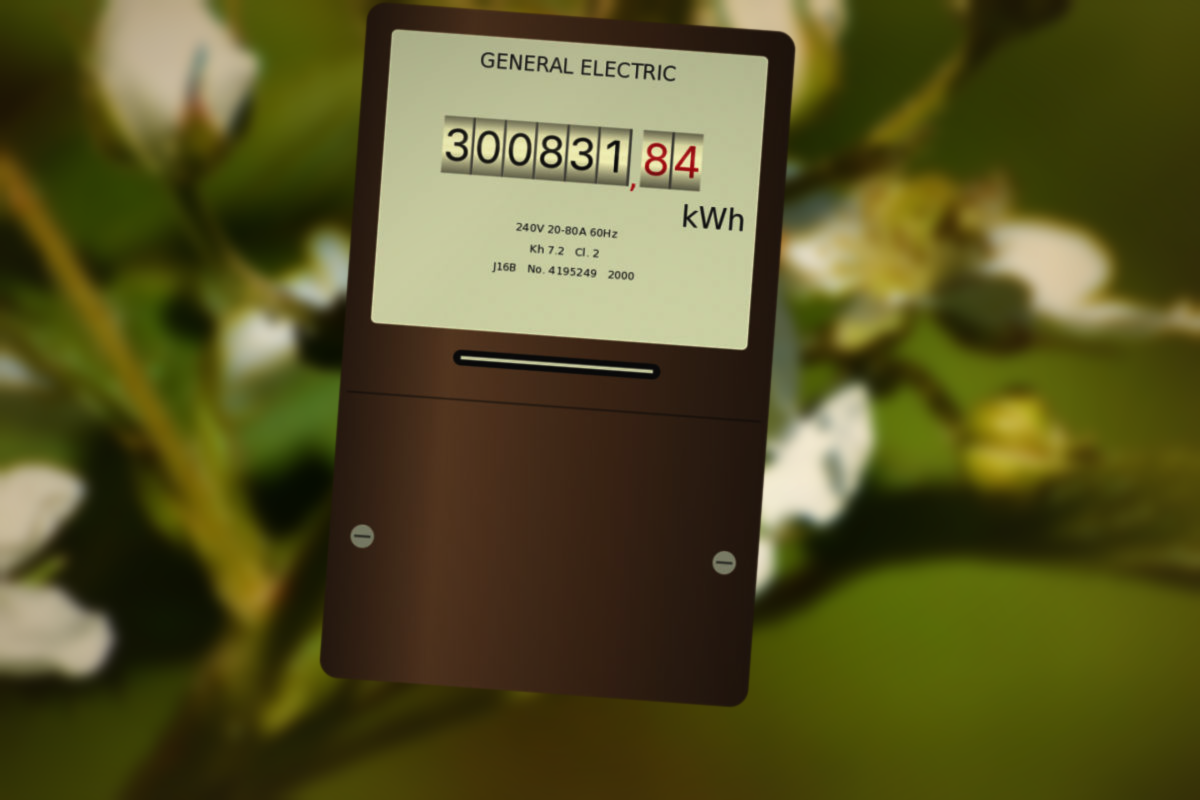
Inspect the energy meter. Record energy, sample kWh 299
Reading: kWh 300831.84
